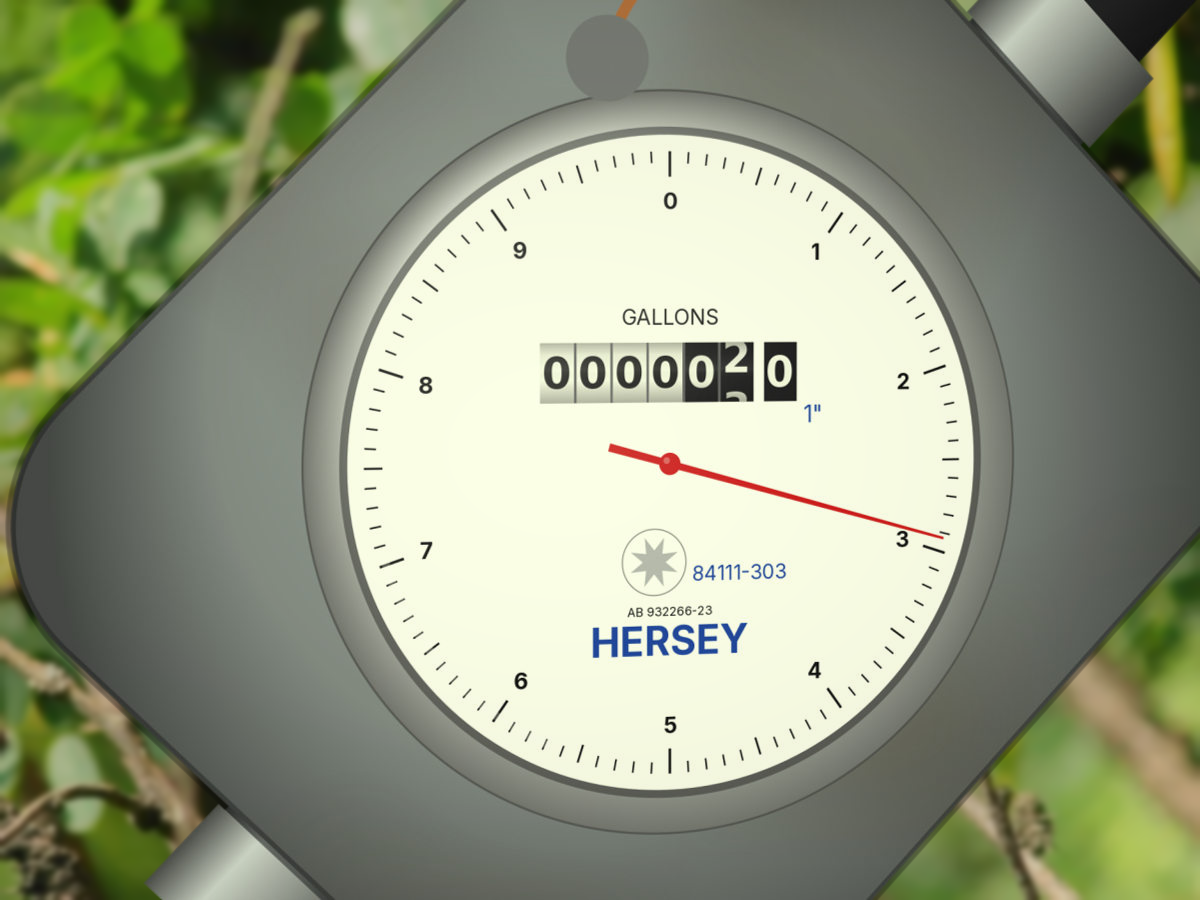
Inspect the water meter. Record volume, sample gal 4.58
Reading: gal 22.9
